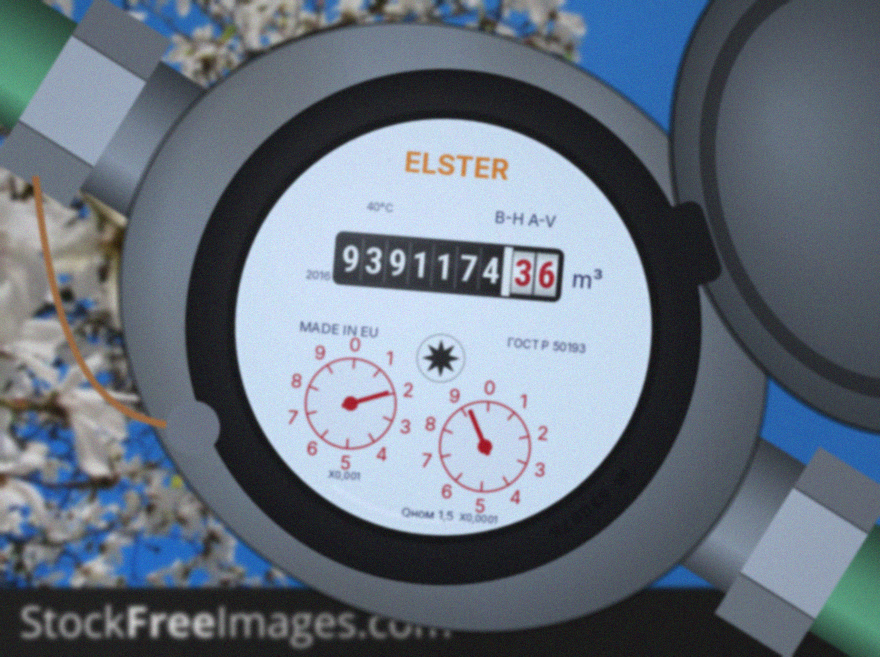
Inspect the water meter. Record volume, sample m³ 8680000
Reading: m³ 9391174.3619
